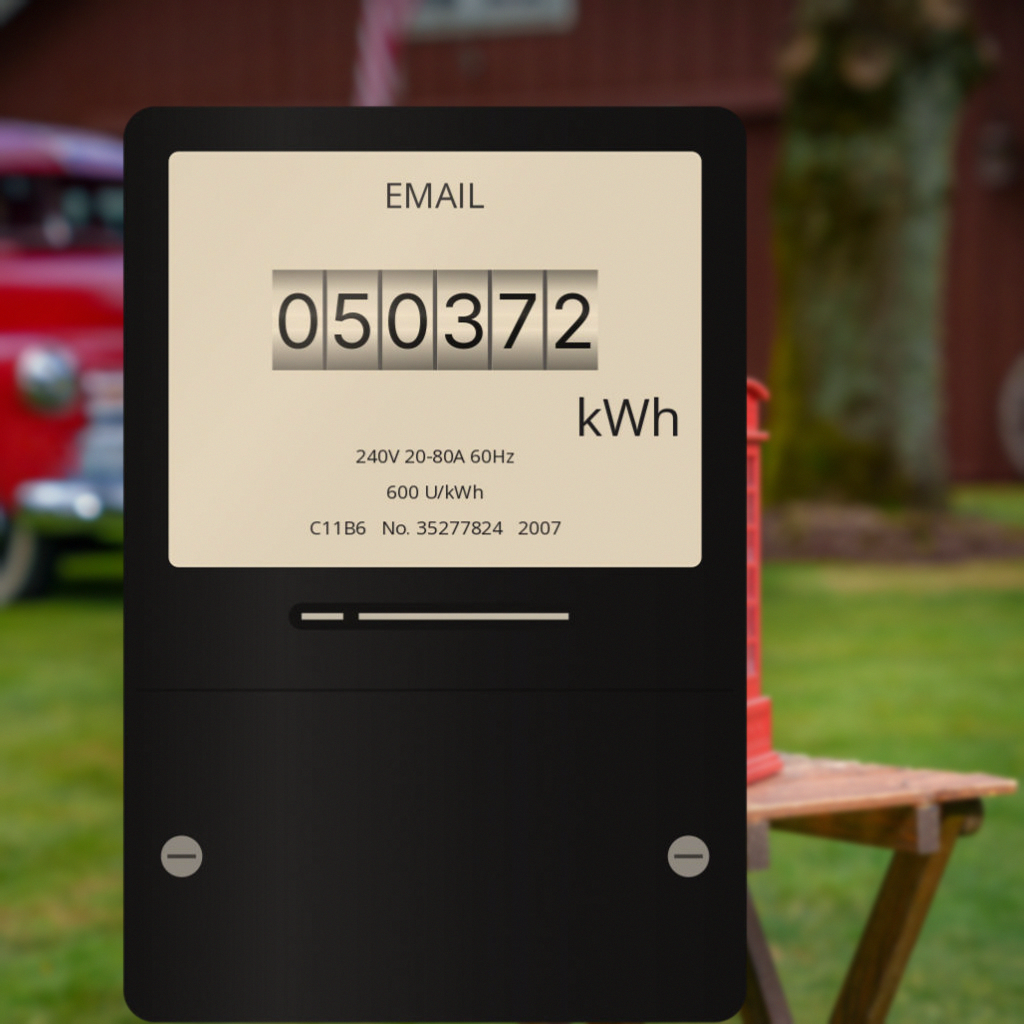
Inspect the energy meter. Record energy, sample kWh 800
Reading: kWh 50372
